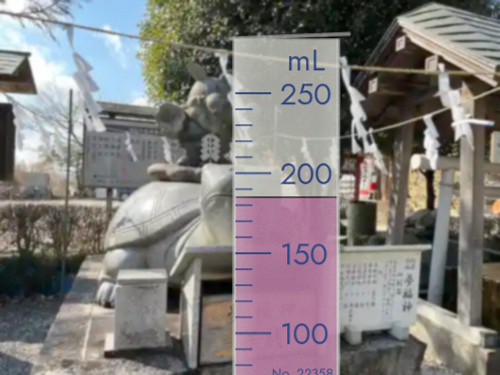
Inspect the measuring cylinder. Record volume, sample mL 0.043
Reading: mL 185
